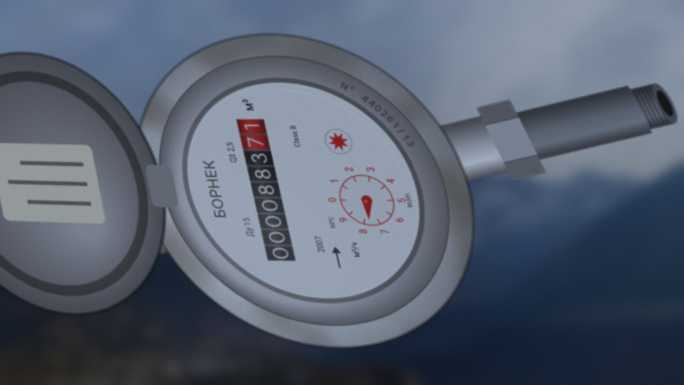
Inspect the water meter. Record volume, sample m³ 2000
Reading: m³ 883.717
